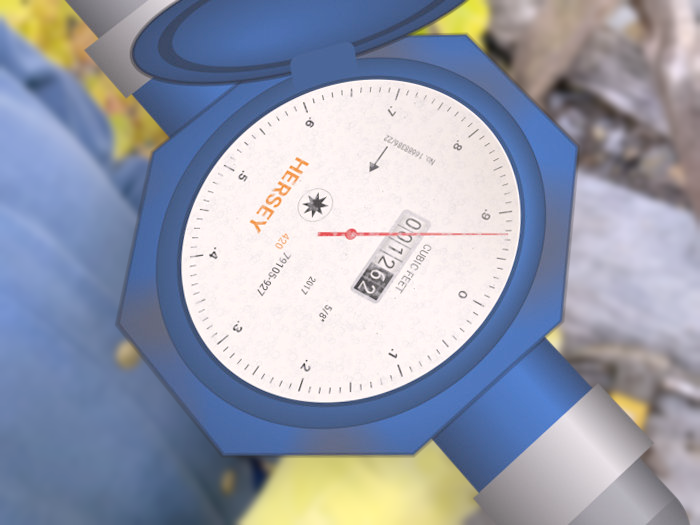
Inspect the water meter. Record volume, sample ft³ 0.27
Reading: ft³ 1261.92
